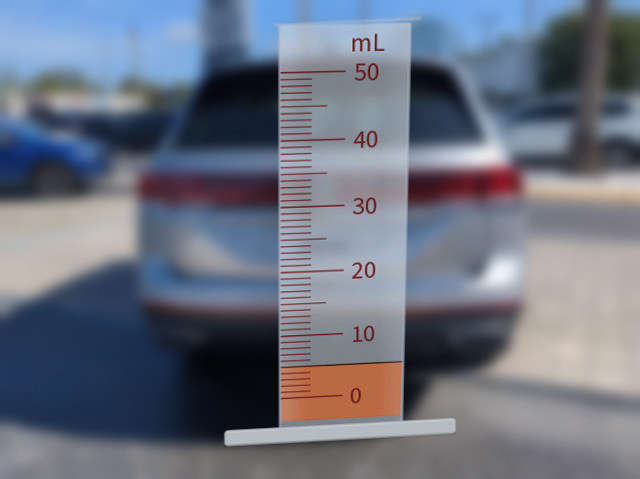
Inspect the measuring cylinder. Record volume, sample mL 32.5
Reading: mL 5
